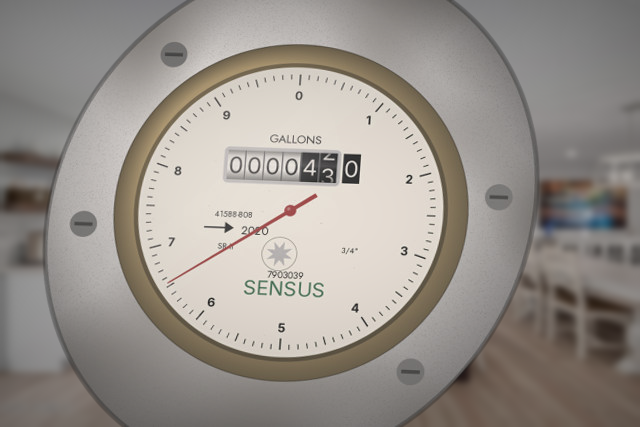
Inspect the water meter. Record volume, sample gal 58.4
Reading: gal 426.5
